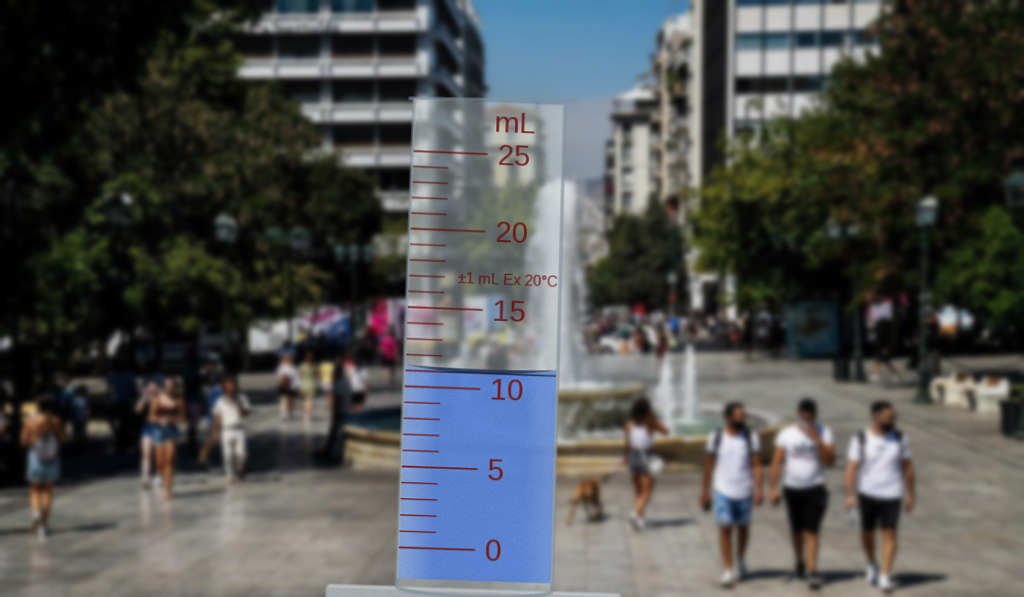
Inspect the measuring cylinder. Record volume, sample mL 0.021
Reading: mL 11
